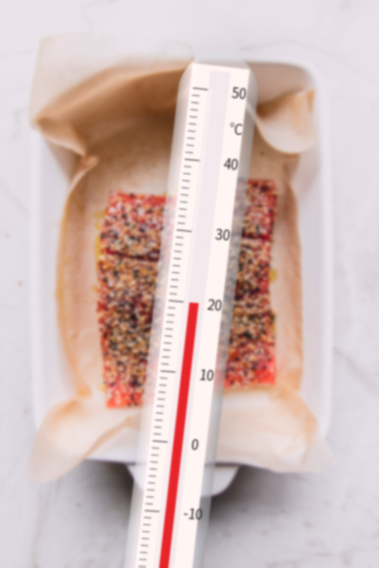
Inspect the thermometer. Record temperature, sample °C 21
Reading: °C 20
